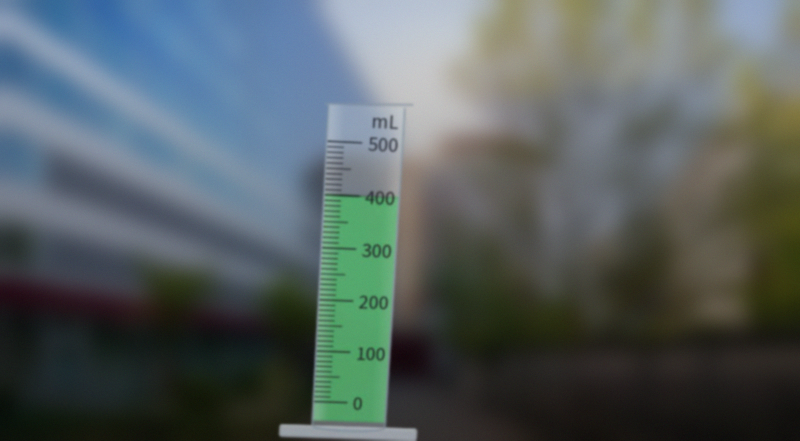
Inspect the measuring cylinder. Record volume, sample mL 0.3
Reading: mL 400
